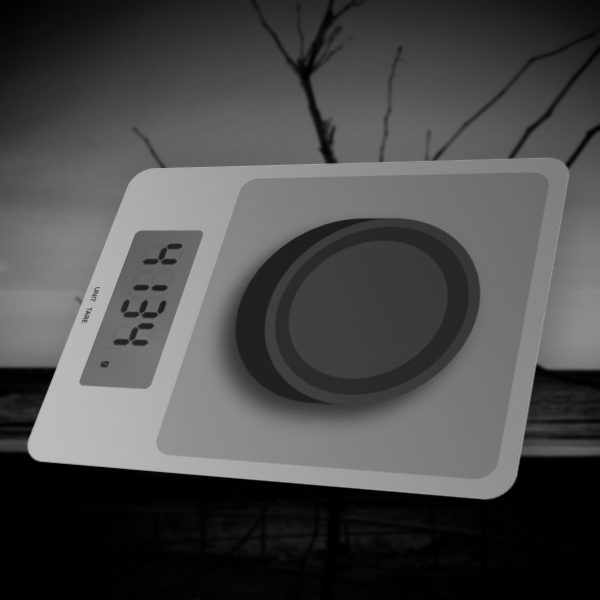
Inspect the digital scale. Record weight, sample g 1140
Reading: g 4134
